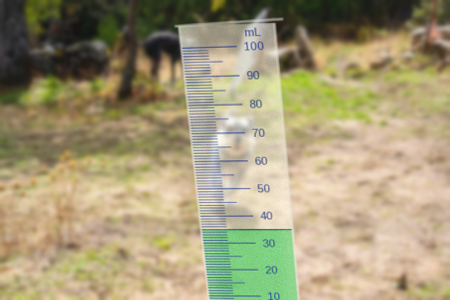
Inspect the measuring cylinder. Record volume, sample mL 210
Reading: mL 35
